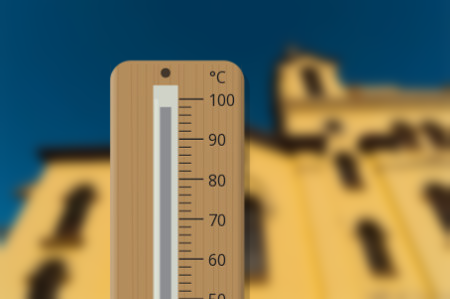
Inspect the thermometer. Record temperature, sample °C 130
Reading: °C 98
